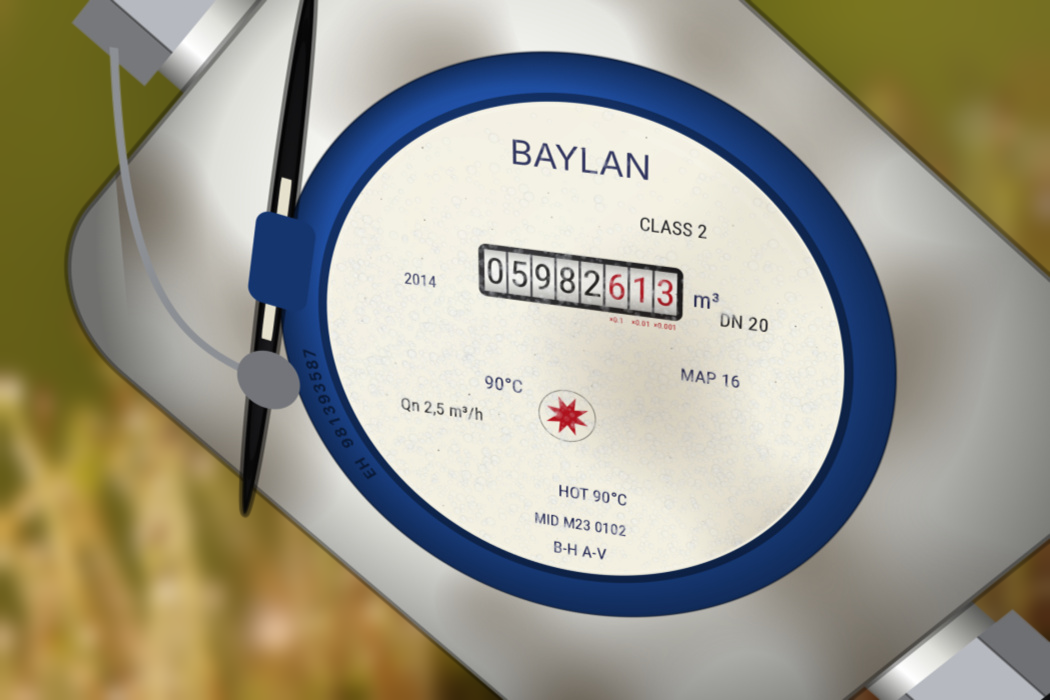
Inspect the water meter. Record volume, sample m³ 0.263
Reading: m³ 5982.613
